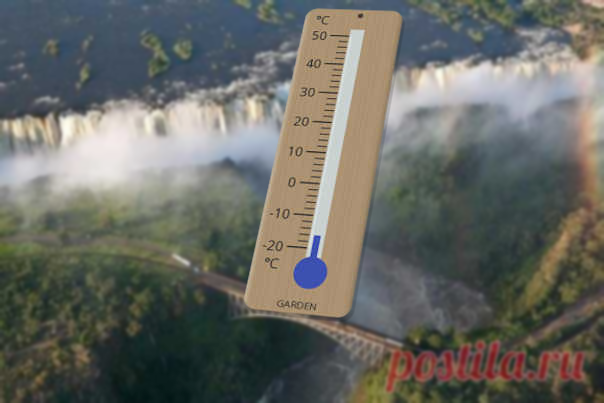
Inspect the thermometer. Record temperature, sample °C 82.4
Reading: °C -16
